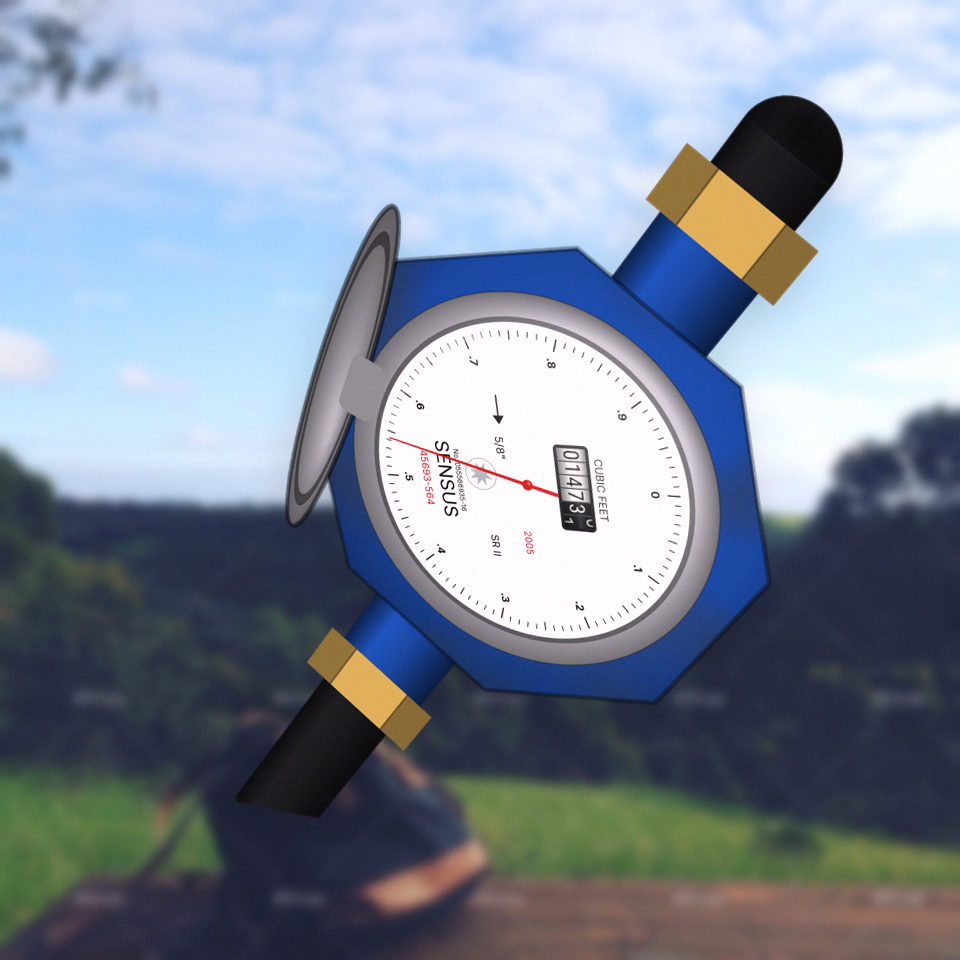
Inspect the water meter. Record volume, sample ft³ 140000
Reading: ft³ 14730.54
